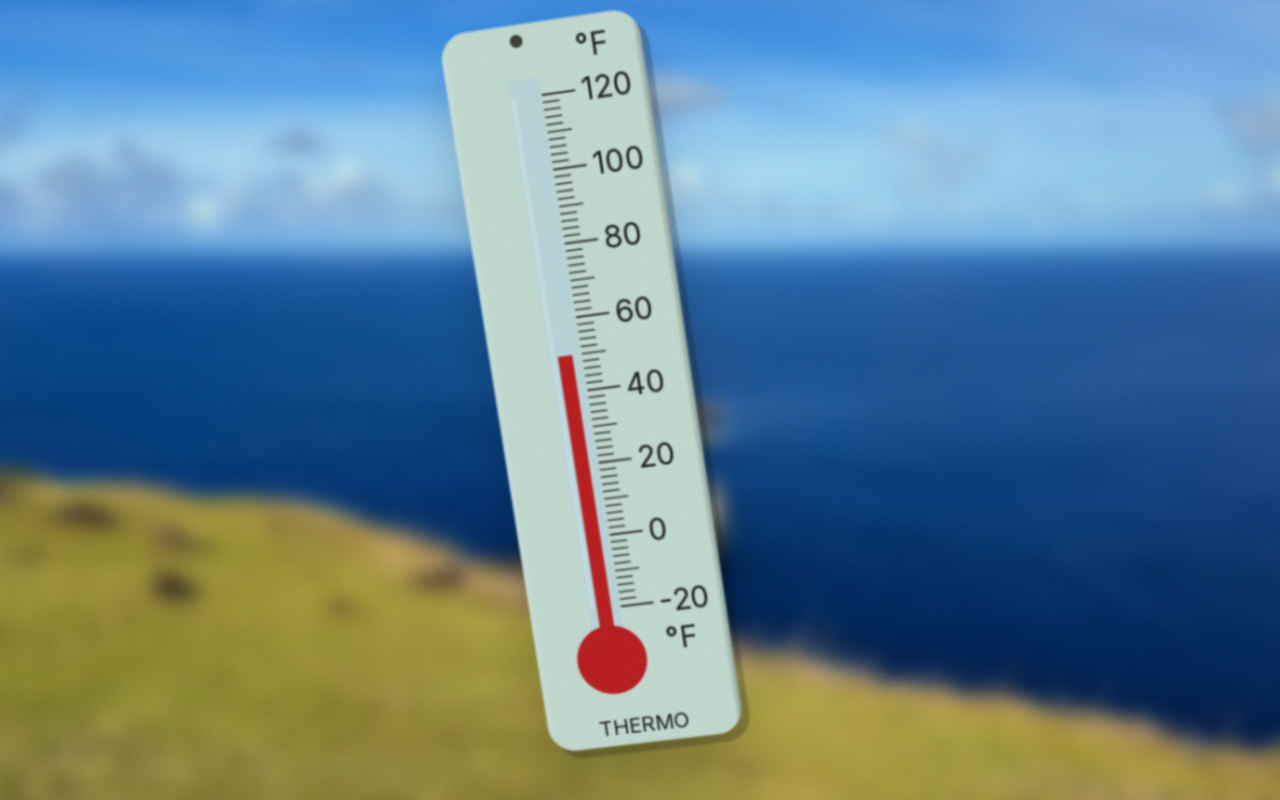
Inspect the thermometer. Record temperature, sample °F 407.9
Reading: °F 50
